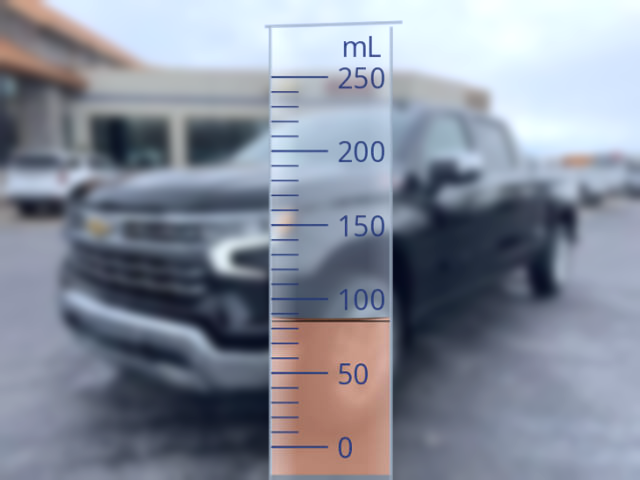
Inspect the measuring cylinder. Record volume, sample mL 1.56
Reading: mL 85
